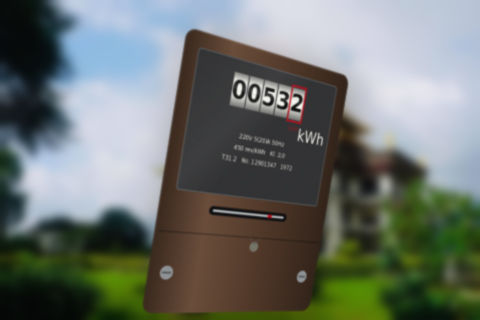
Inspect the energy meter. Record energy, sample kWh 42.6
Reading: kWh 53.2
